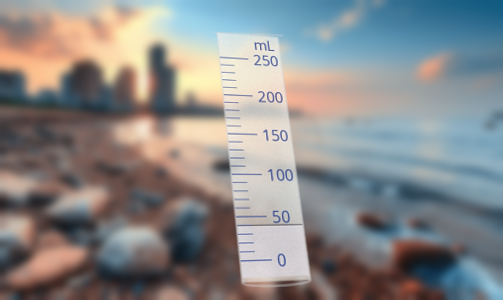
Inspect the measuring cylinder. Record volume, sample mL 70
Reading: mL 40
